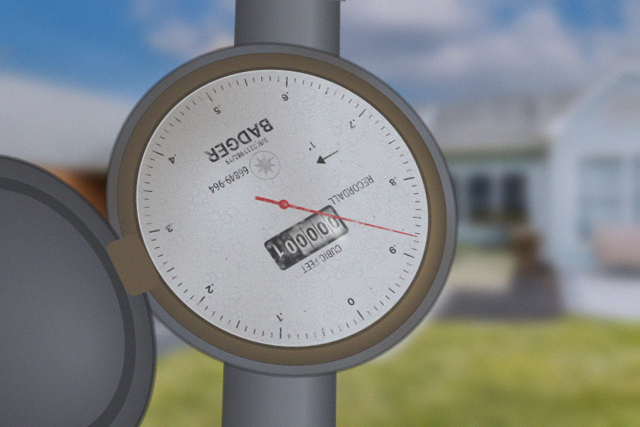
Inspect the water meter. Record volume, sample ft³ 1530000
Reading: ft³ 0.87
